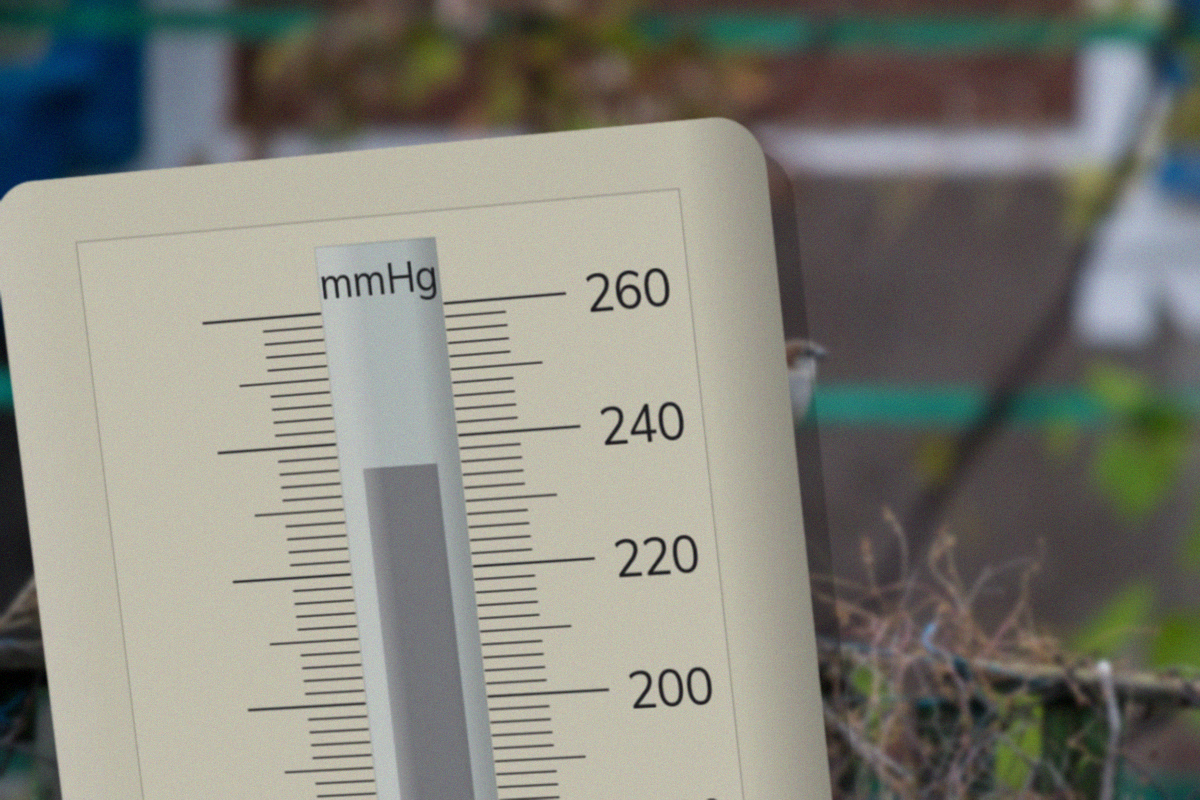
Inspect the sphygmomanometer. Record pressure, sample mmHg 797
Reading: mmHg 236
